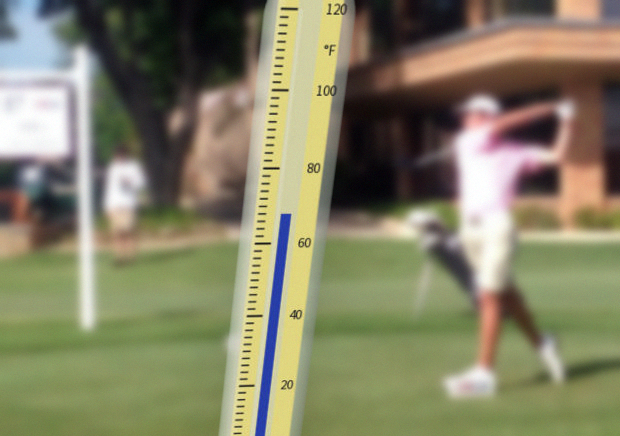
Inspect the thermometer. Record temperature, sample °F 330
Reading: °F 68
